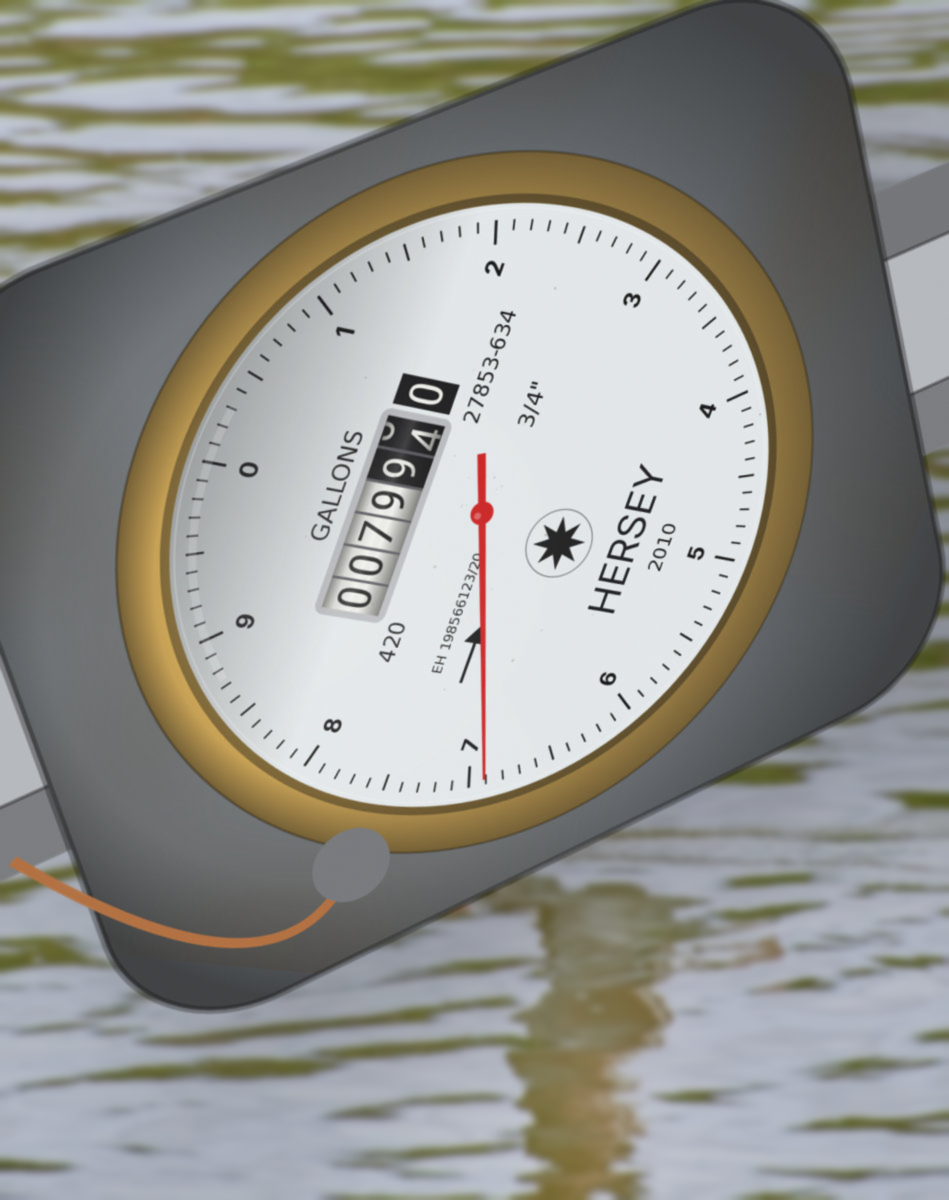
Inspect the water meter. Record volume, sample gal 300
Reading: gal 79936.9
